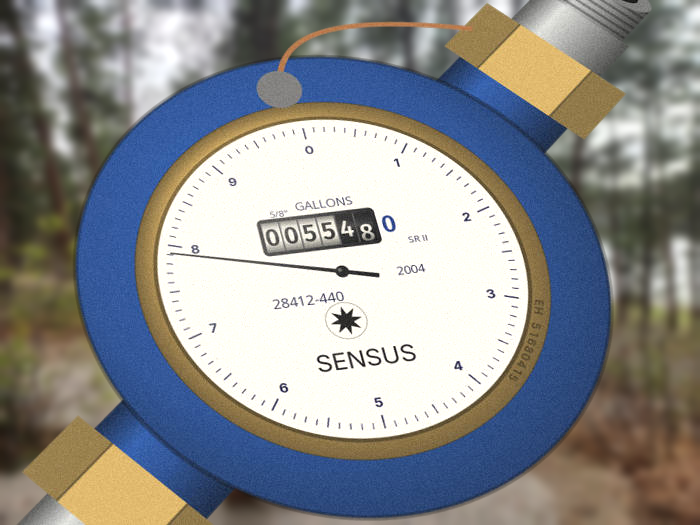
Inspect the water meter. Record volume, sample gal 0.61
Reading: gal 55477.9
